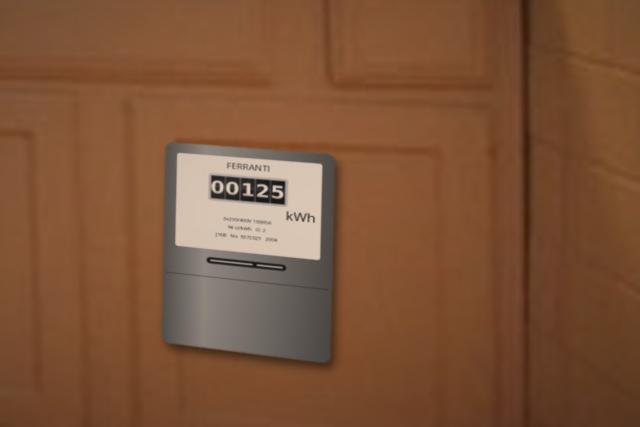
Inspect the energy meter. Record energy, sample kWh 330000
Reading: kWh 125
